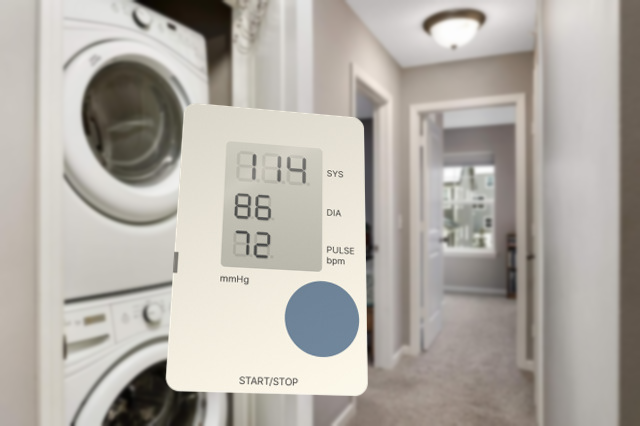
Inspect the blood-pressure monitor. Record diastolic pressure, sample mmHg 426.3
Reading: mmHg 86
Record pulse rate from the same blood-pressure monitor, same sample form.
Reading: bpm 72
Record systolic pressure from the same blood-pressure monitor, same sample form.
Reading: mmHg 114
